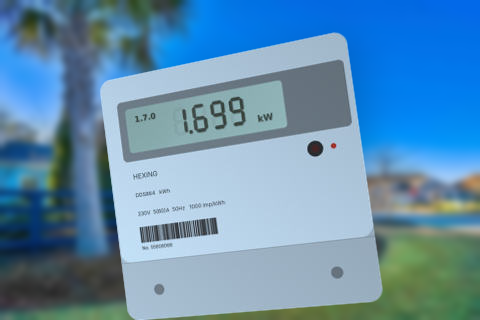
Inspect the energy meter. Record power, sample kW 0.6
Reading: kW 1.699
